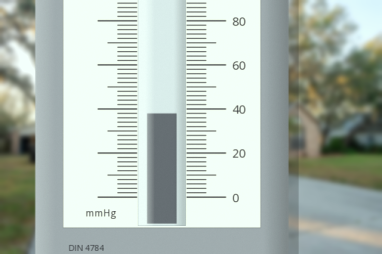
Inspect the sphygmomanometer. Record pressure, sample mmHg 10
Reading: mmHg 38
